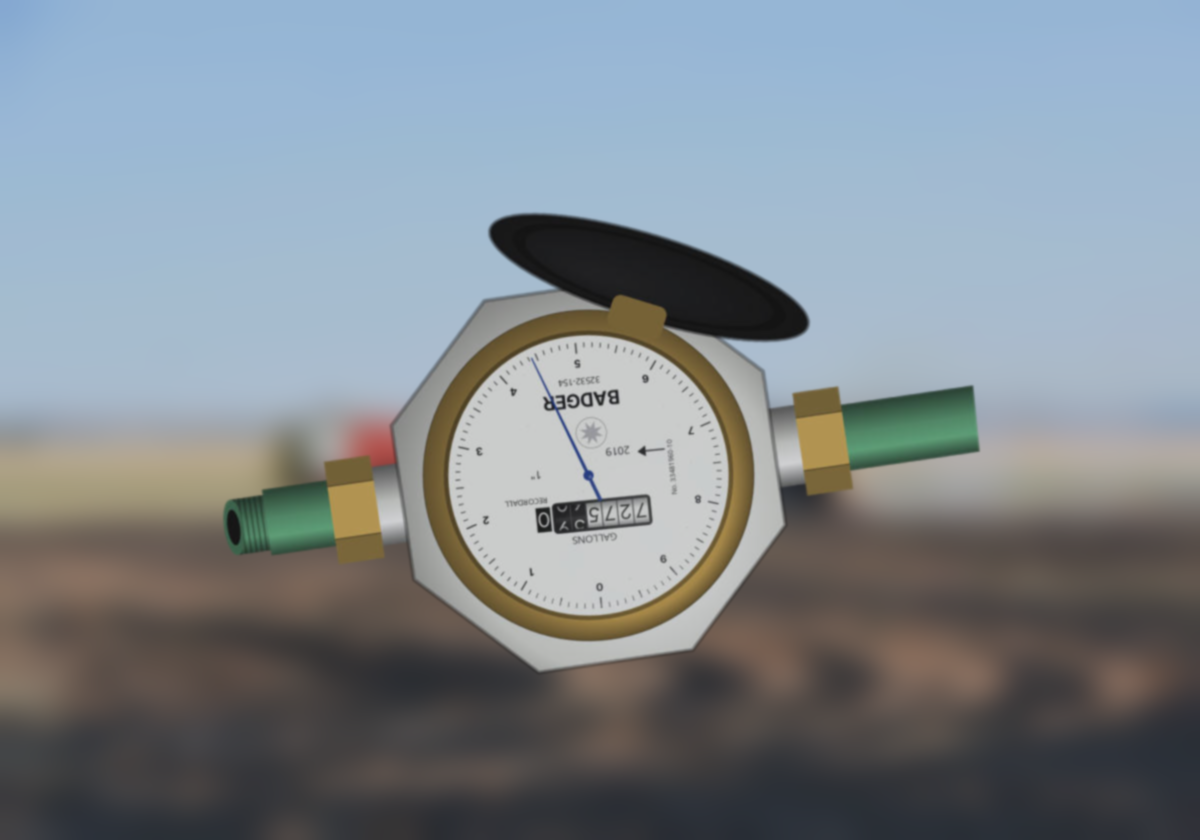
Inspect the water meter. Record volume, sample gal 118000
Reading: gal 7275594.4
